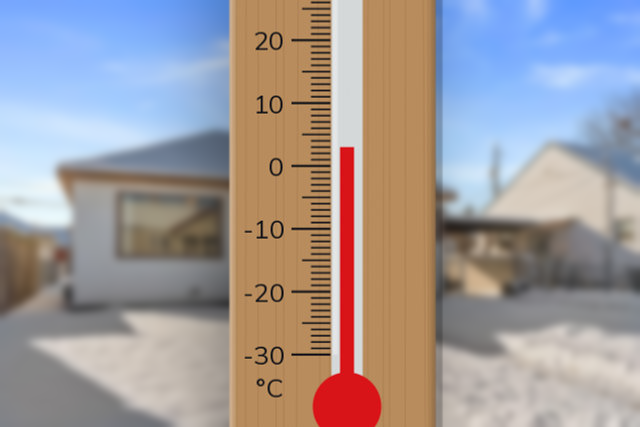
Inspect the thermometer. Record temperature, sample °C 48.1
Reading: °C 3
